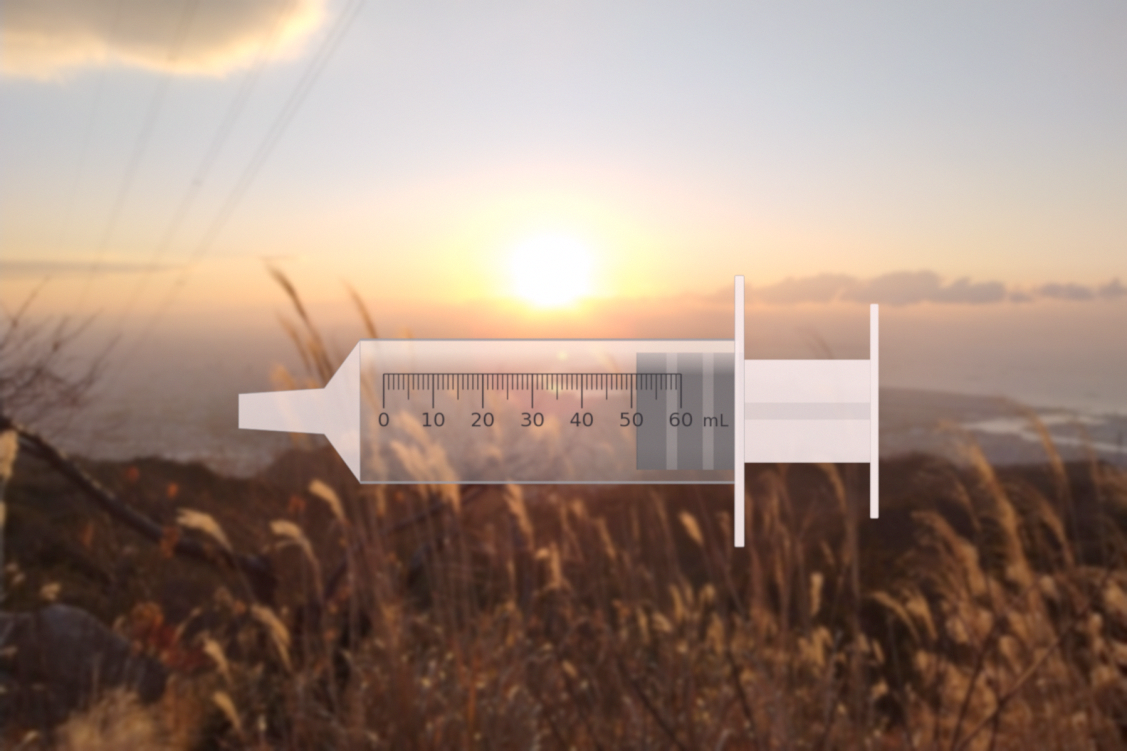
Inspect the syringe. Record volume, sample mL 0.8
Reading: mL 51
